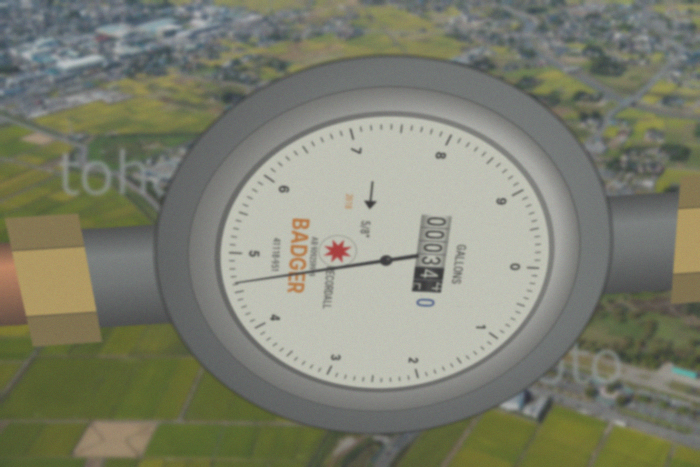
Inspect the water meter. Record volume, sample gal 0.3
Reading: gal 3444.6
